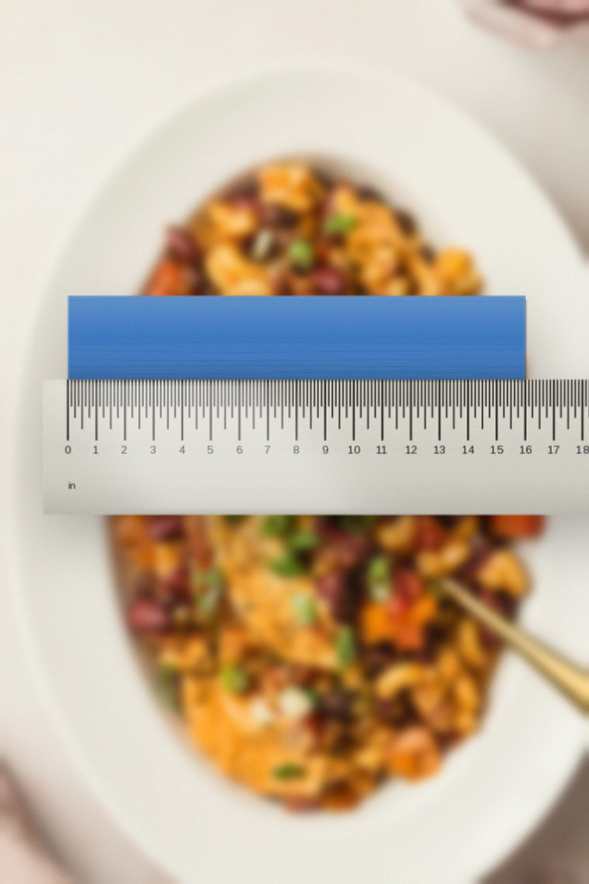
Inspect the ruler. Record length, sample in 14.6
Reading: in 16
